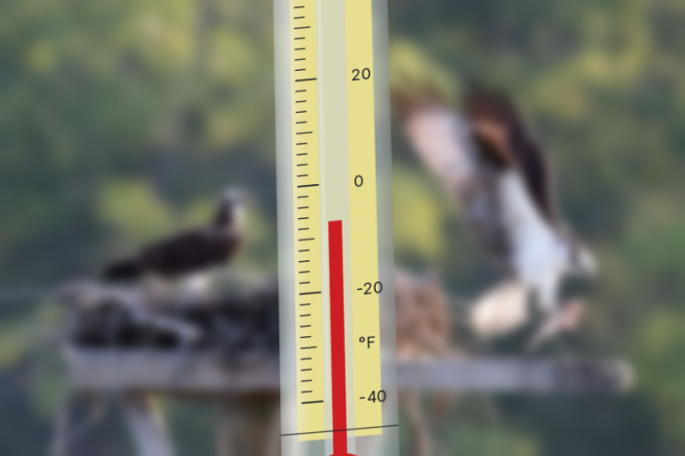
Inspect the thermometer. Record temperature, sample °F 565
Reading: °F -7
